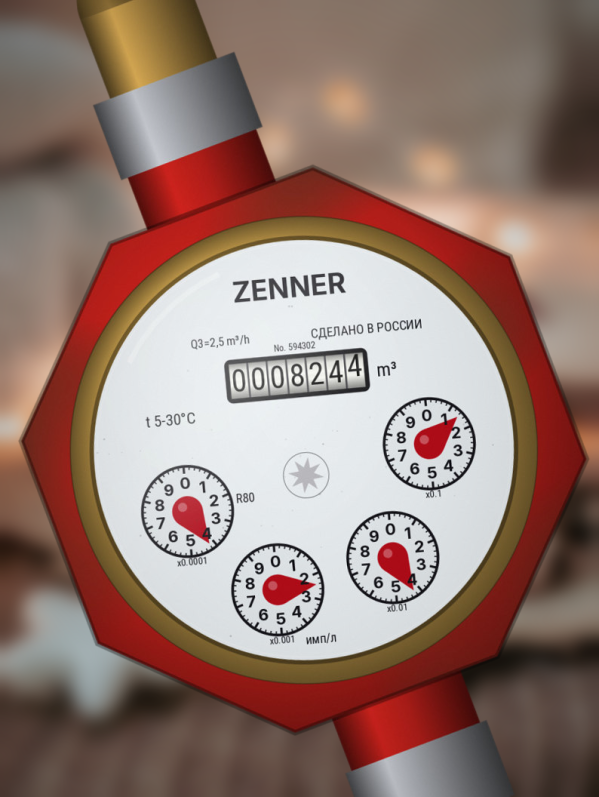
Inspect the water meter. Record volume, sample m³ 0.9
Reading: m³ 8244.1424
